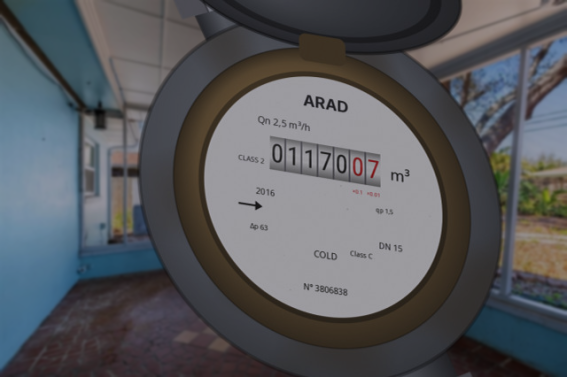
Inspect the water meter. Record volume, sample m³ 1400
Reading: m³ 1170.07
